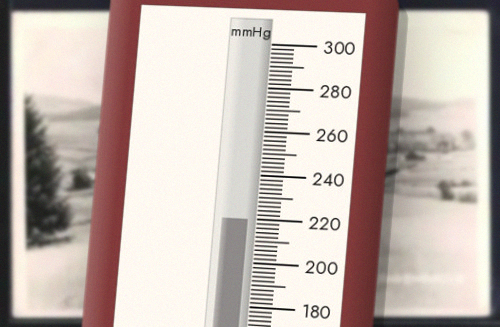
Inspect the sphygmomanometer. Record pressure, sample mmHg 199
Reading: mmHg 220
